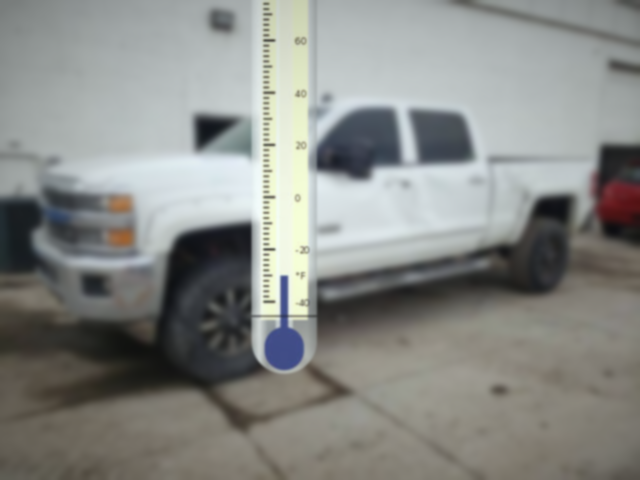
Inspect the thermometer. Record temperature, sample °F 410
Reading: °F -30
